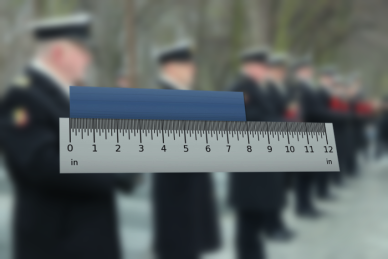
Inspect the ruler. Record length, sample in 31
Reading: in 8
